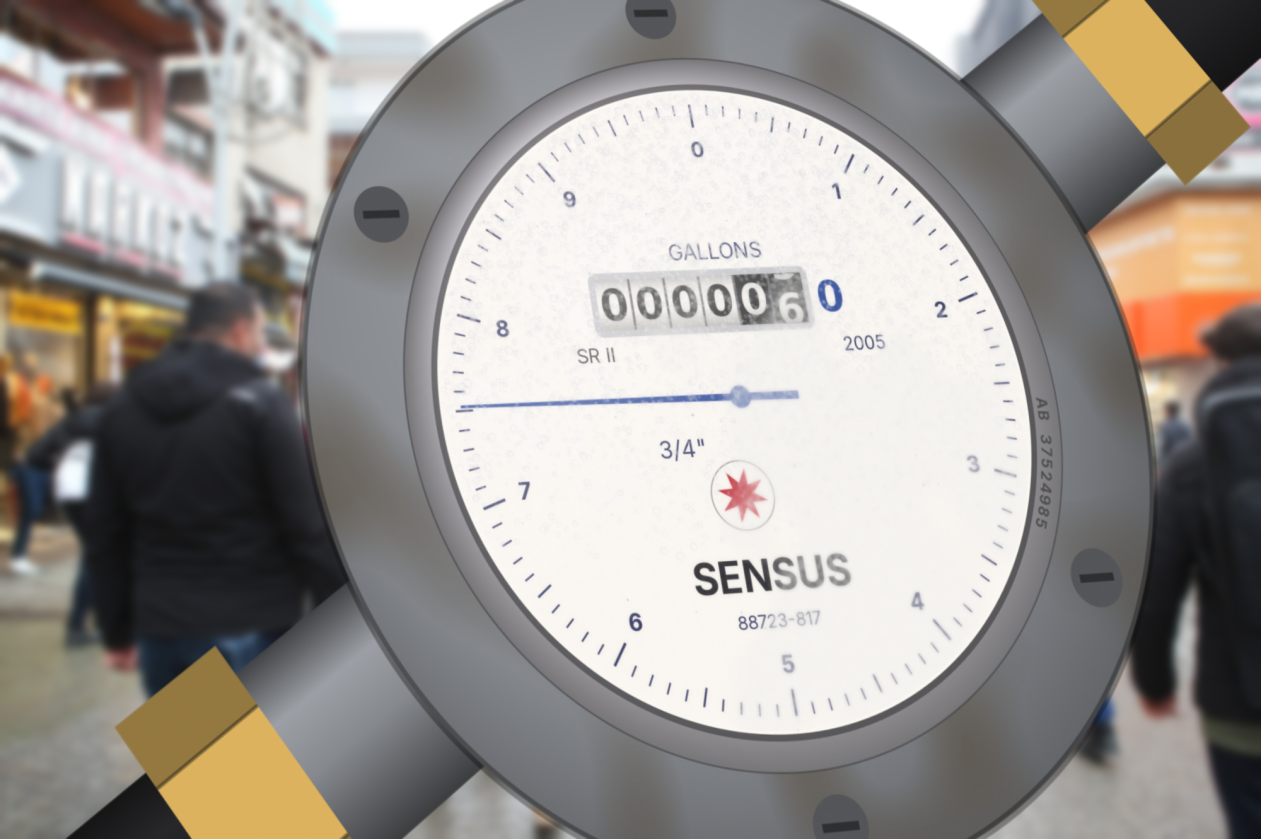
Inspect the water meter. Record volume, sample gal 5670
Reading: gal 57.5
